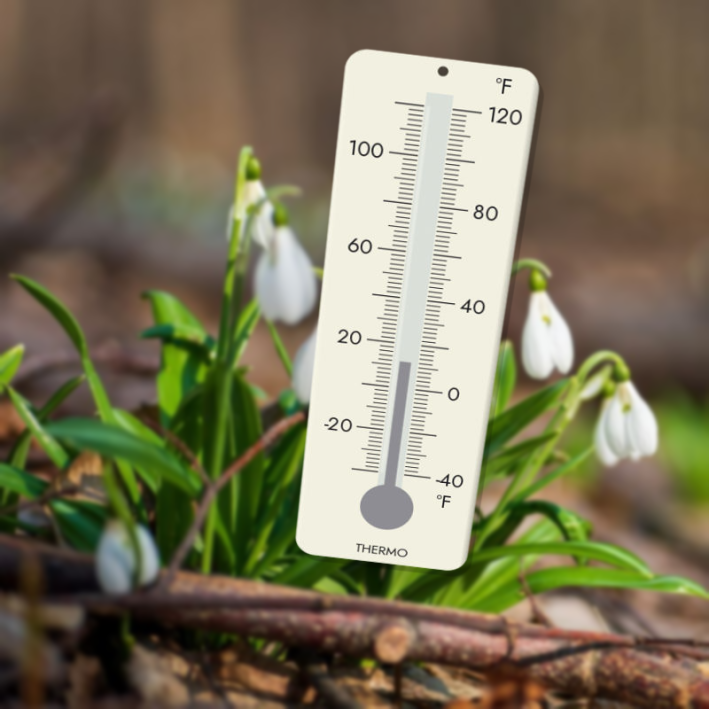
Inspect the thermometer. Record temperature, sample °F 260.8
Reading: °F 12
